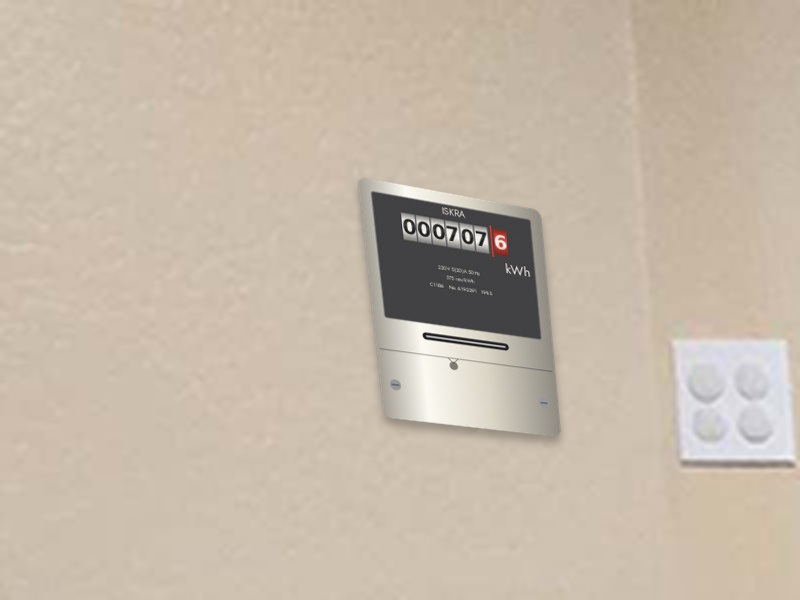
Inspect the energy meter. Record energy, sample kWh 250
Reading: kWh 707.6
